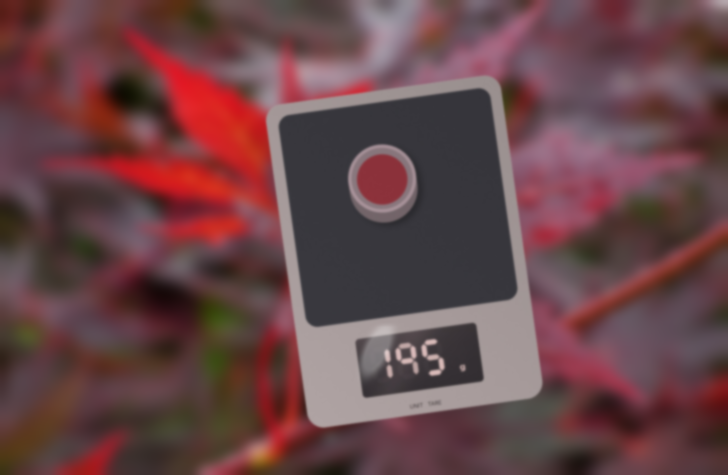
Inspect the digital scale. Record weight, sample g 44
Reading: g 195
